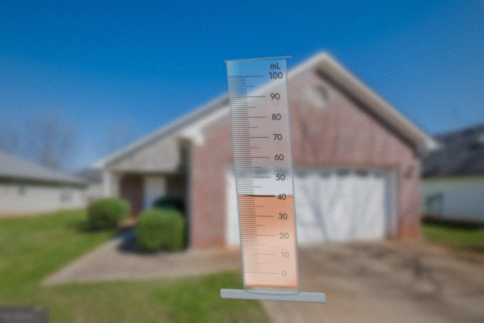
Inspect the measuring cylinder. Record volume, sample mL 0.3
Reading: mL 40
